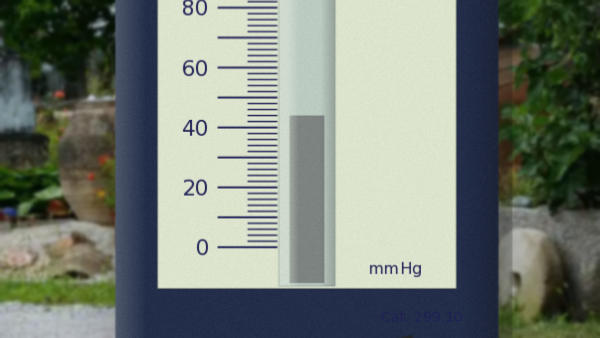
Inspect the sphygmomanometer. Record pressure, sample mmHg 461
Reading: mmHg 44
